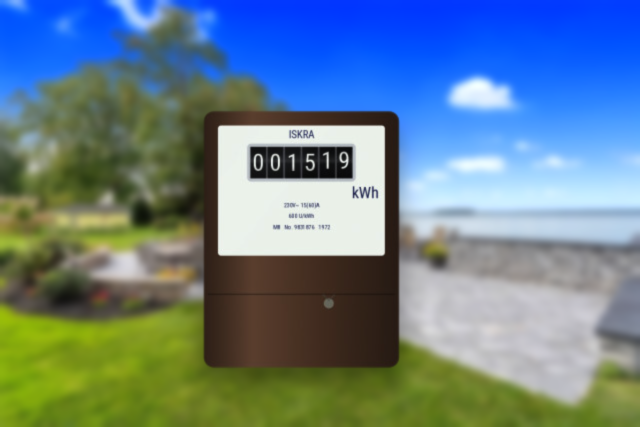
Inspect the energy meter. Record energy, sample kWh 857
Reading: kWh 1519
